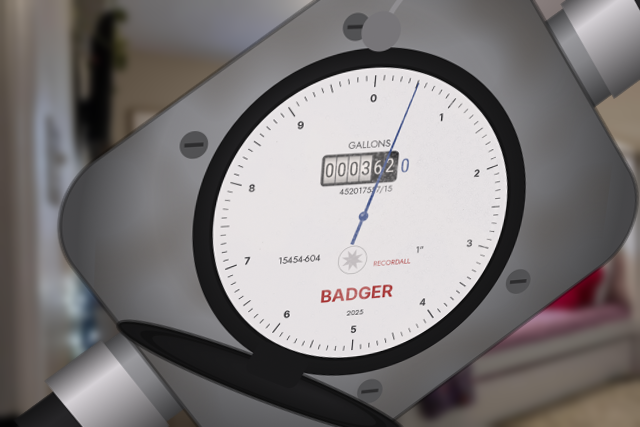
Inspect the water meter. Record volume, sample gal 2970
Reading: gal 3620.5
